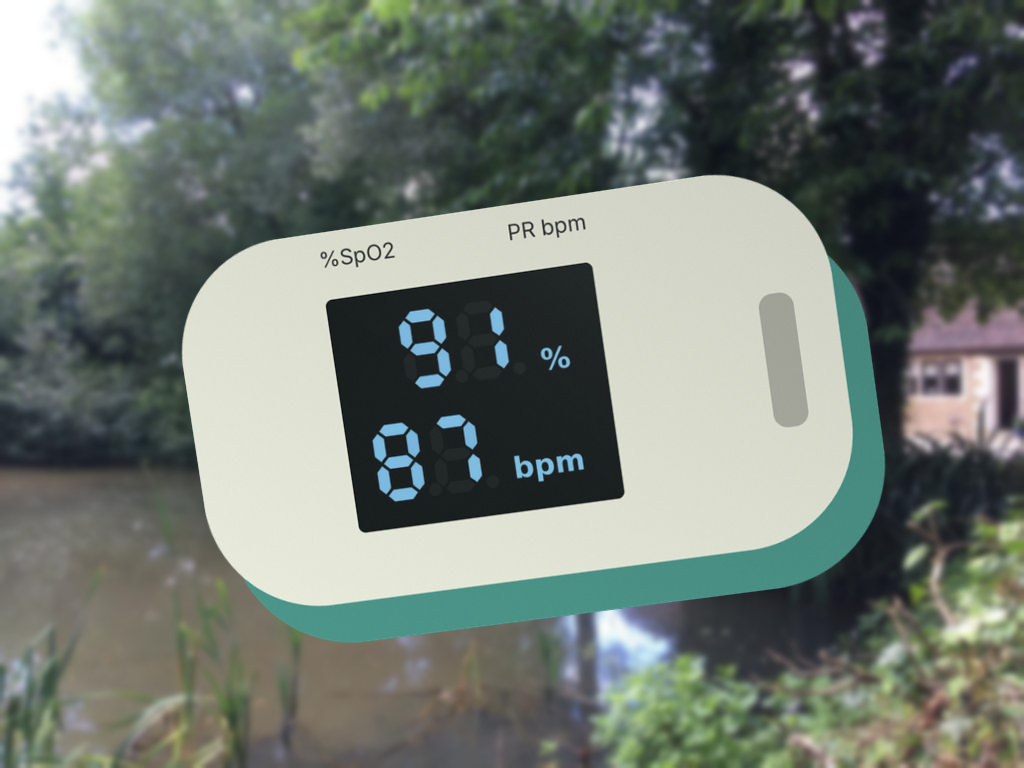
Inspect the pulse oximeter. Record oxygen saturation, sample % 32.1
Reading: % 91
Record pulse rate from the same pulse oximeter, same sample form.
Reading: bpm 87
